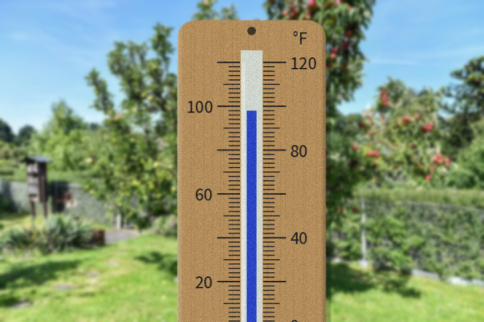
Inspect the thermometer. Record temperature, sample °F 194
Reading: °F 98
